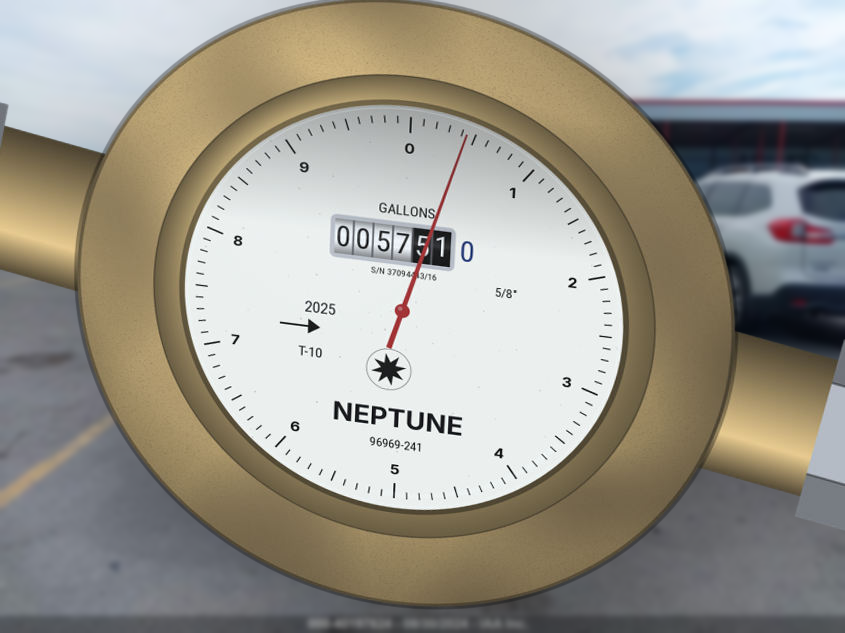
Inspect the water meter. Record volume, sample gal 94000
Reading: gal 57510.4
